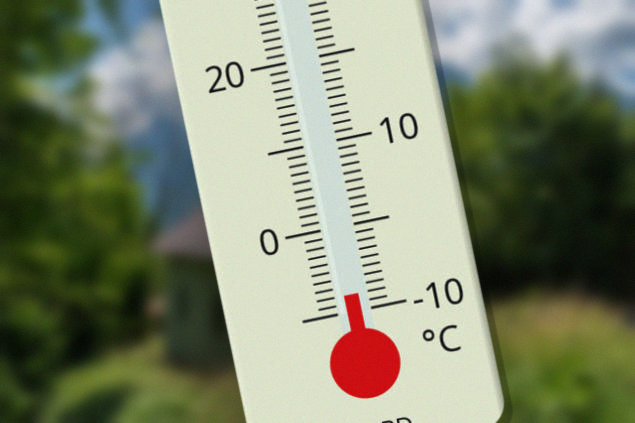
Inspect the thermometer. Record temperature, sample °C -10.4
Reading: °C -8
